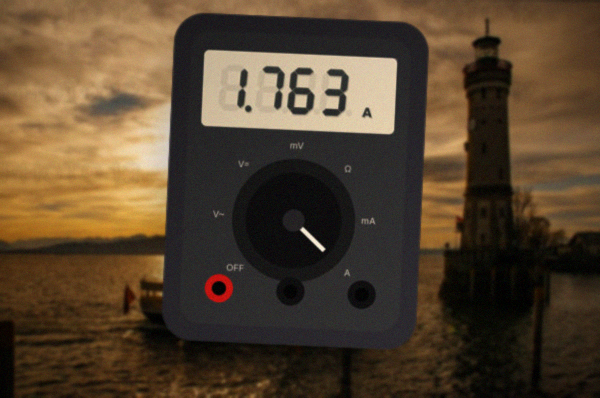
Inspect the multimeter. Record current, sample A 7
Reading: A 1.763
